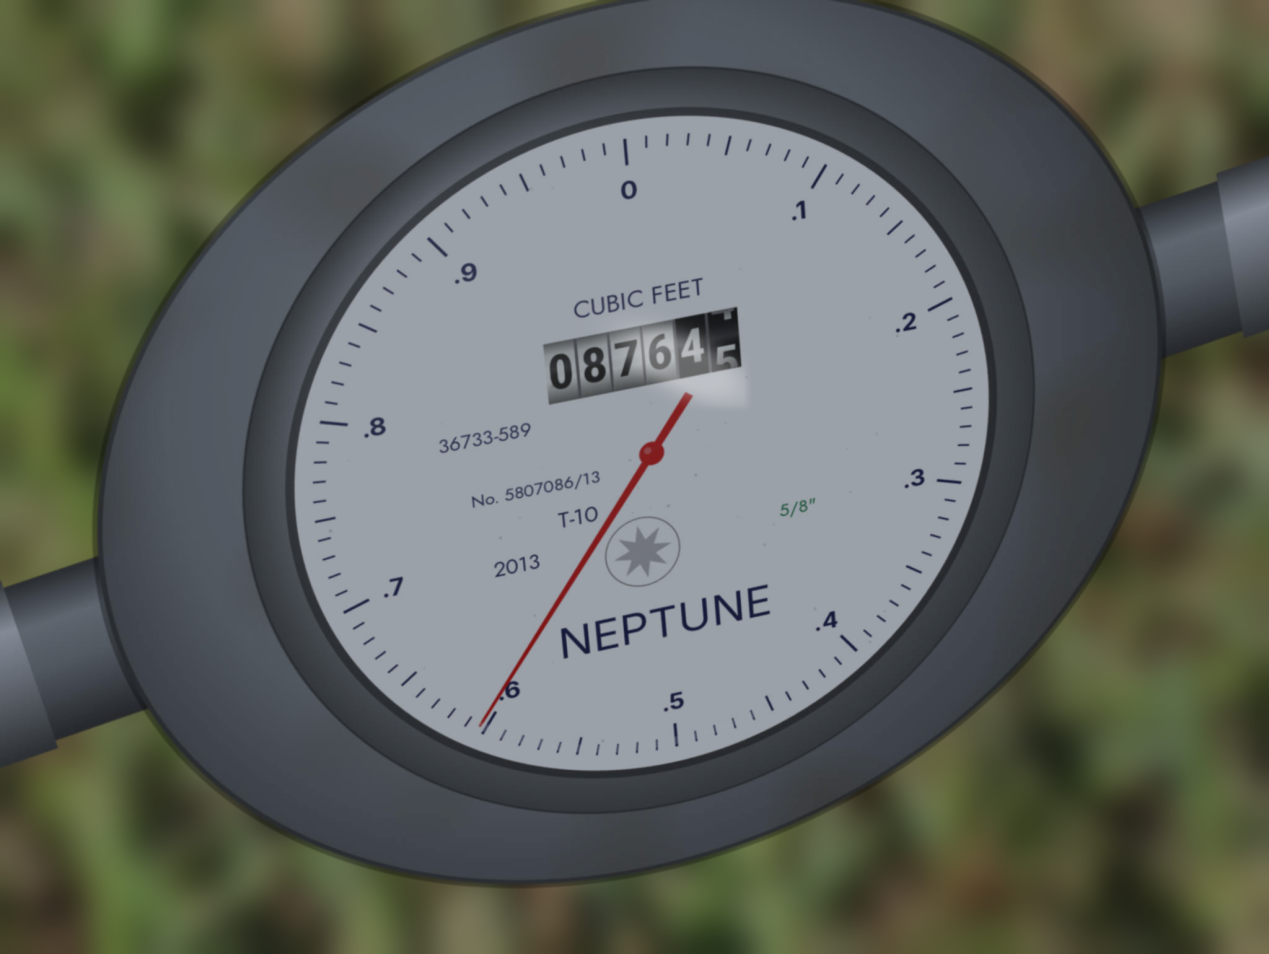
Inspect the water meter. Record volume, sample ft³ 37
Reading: ft³ 87644.60
